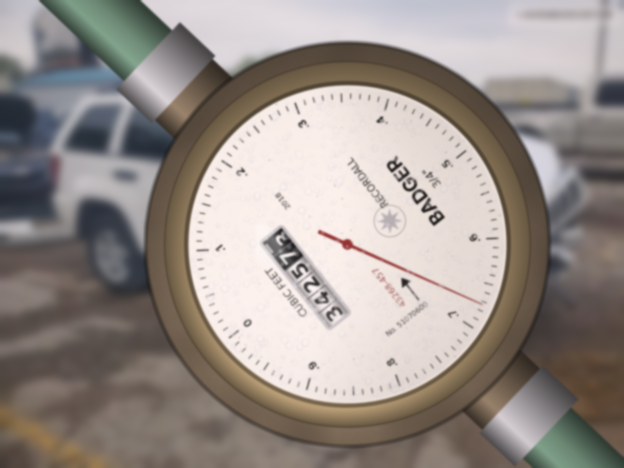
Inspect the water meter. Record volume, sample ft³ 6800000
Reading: ft³ 342572.67
